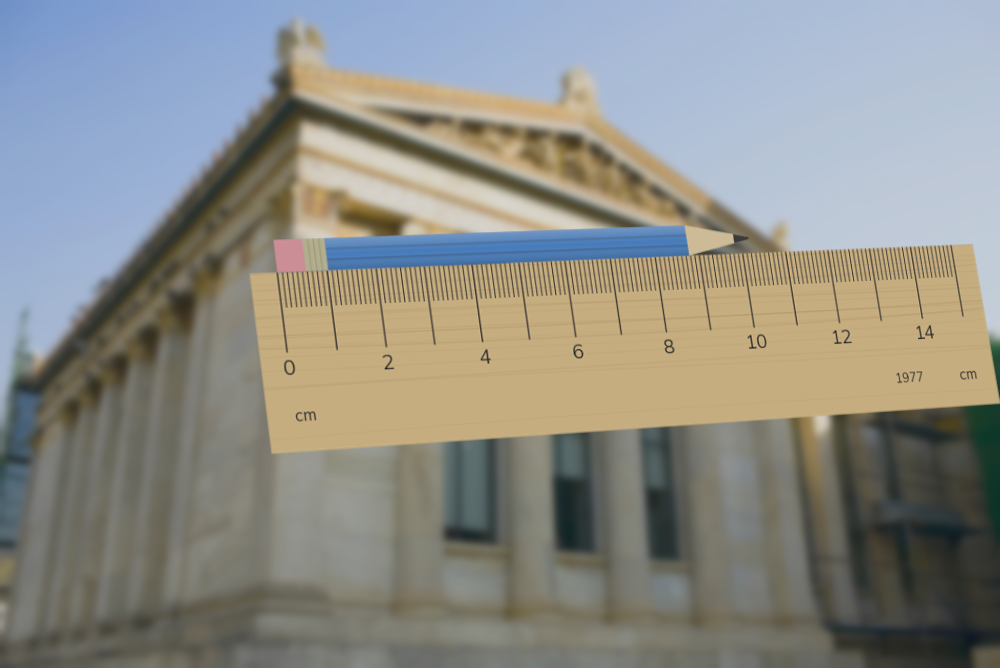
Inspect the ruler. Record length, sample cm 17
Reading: cm 10.2
